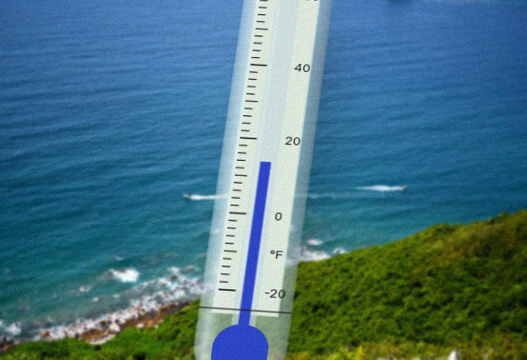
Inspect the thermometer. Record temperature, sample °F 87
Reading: °F 14
